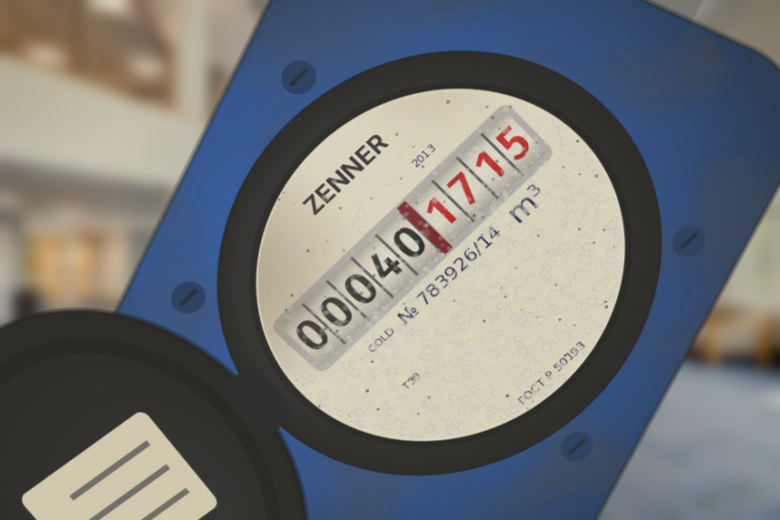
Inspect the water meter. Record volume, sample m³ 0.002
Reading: m³ 40.1715
